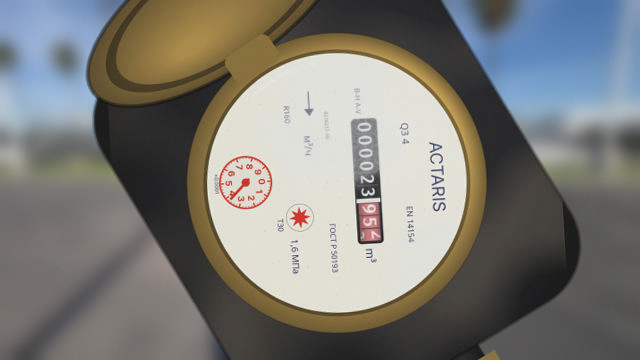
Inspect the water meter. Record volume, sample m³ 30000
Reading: m³ 23.9523
